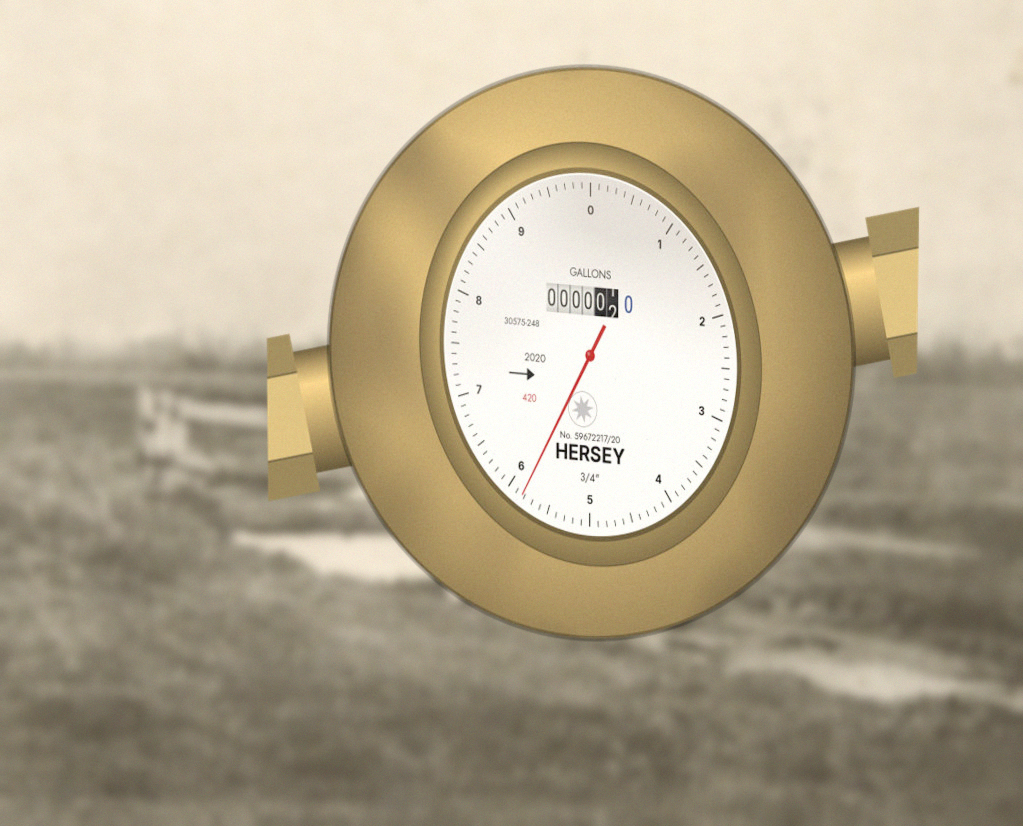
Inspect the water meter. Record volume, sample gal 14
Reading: gal 15.8
